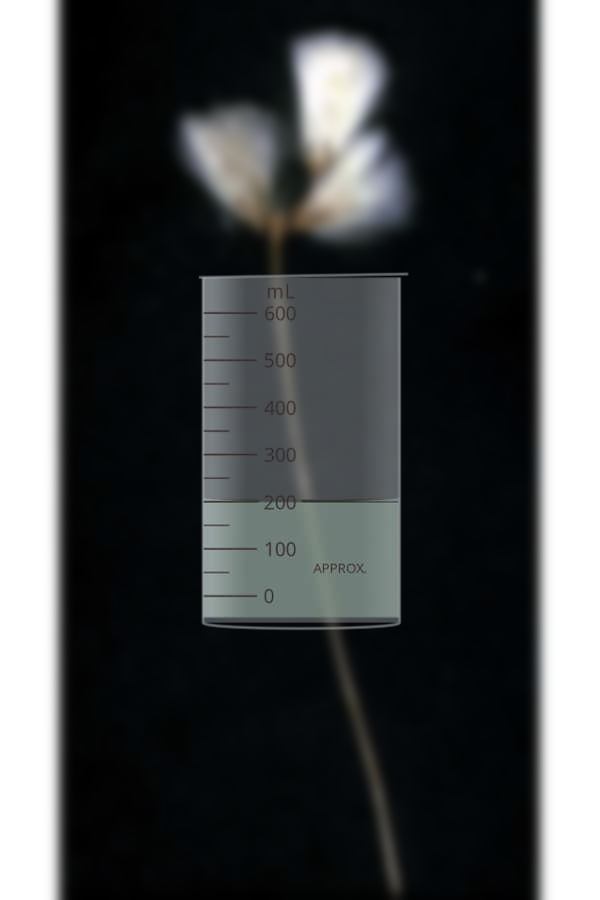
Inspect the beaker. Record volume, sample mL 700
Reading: mL 200
